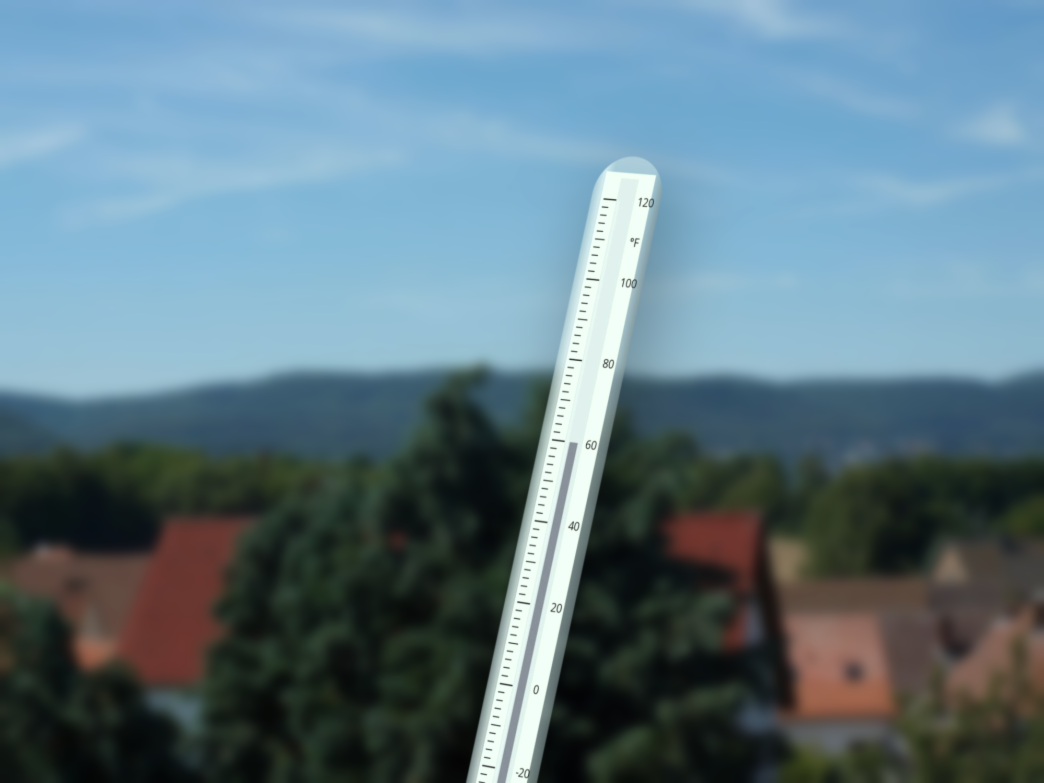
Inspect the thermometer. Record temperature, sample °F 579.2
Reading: °F 60
